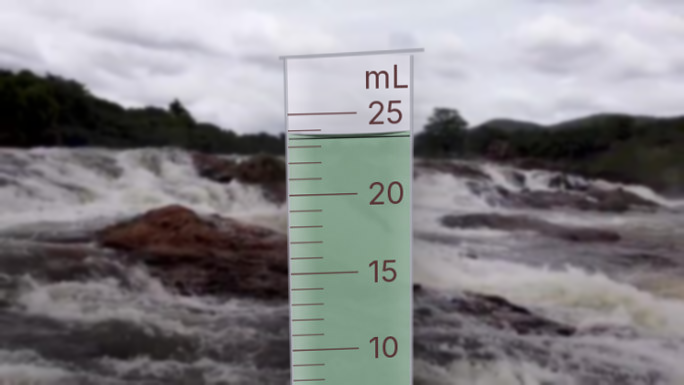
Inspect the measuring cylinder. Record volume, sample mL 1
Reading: mL 23.5
